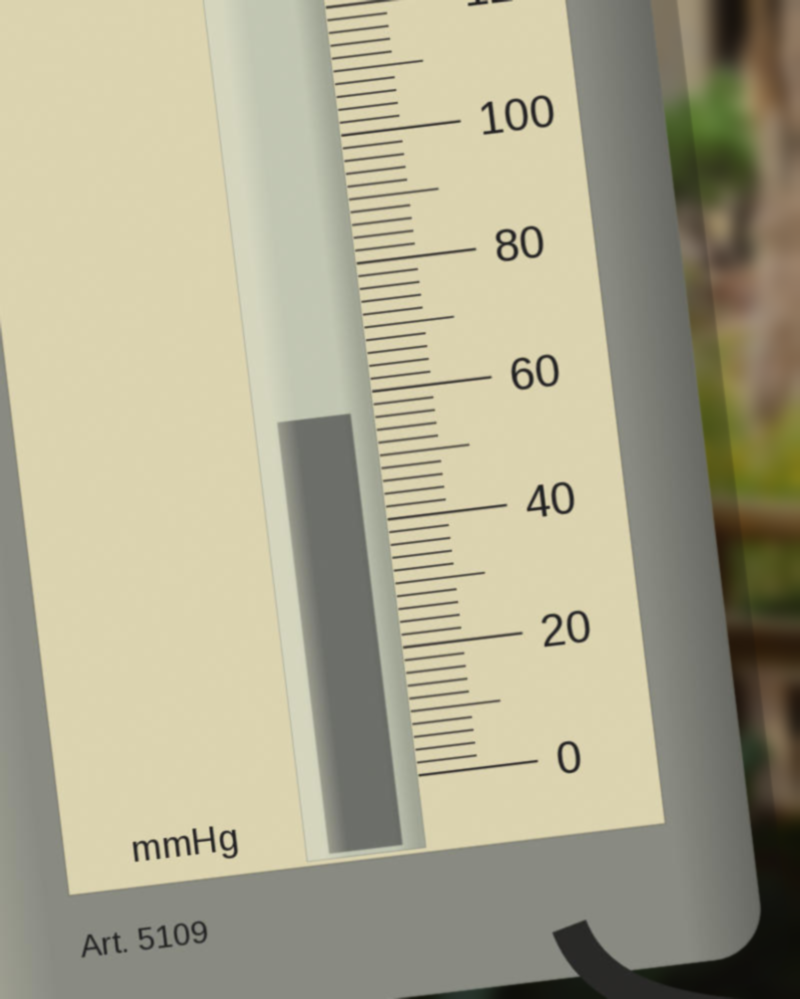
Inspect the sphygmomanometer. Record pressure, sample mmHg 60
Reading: mmHg 57
